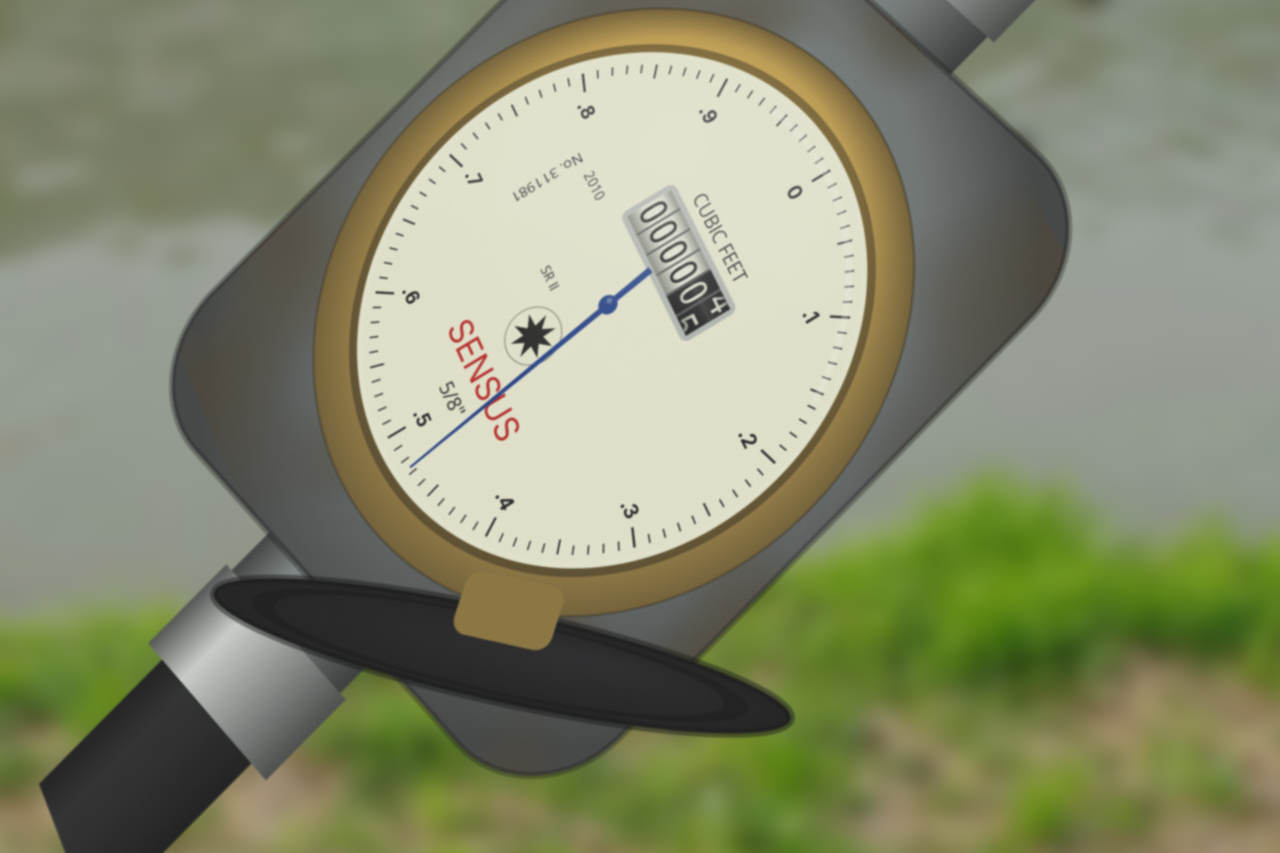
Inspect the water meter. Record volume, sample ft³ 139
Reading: ft³ 4.47
